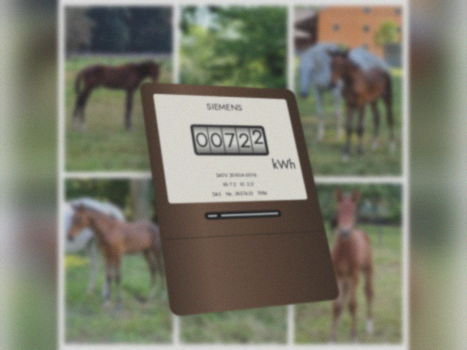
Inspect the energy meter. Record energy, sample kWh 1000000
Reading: kWh 722
